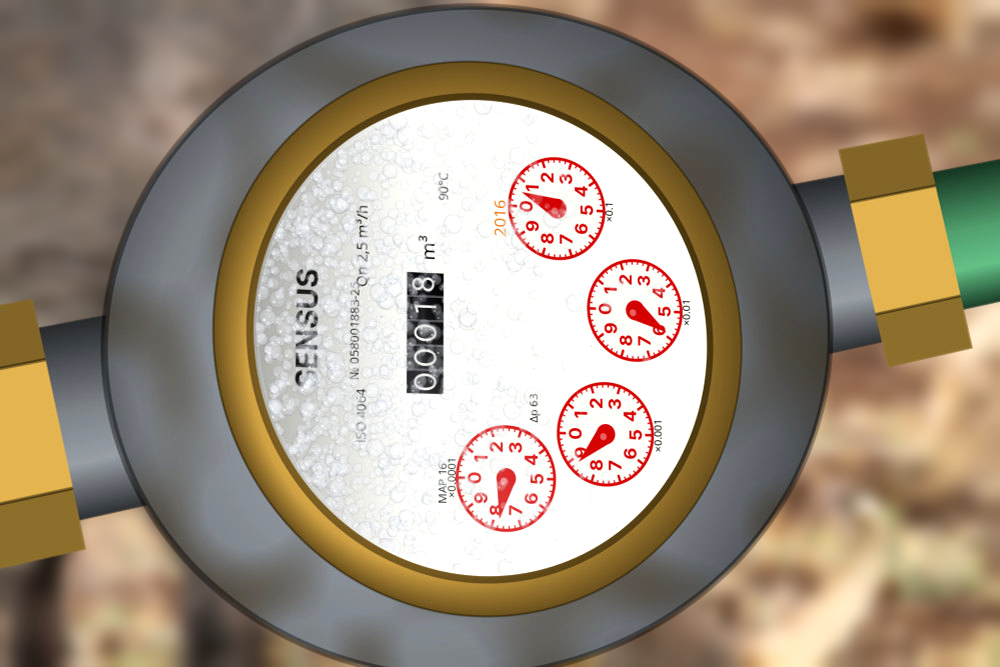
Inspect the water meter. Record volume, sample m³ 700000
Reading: m³ 18.0587
